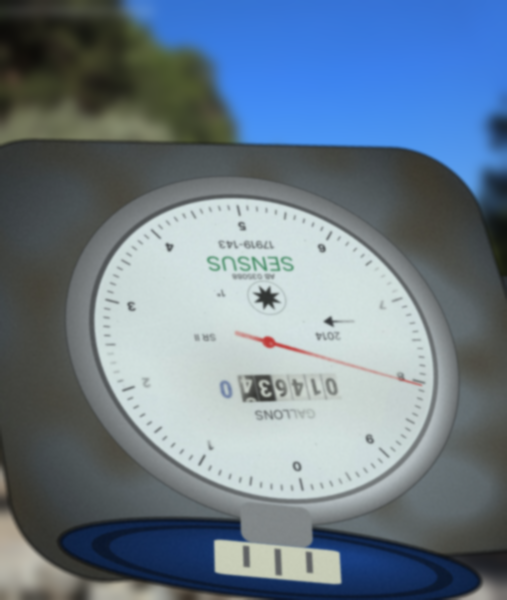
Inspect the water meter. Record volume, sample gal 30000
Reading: gal 146338.0
